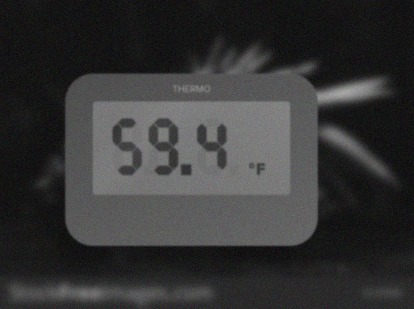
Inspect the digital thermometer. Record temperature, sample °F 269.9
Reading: °F 59.4
